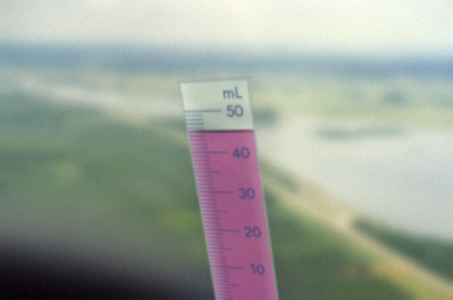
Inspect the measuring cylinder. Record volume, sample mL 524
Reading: mL 45
